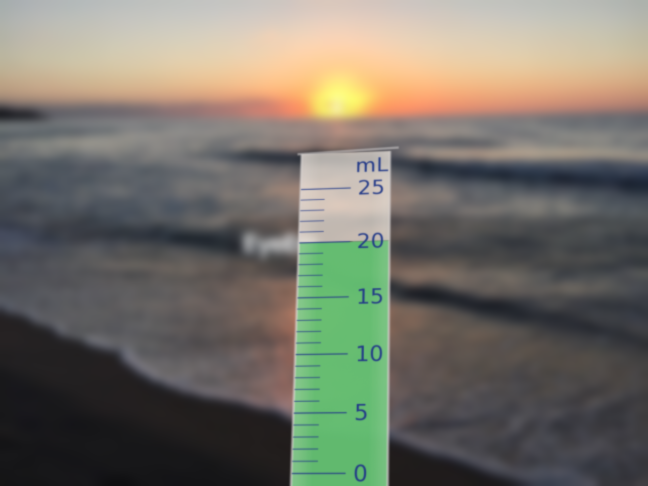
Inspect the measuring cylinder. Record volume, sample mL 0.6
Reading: mL 20
